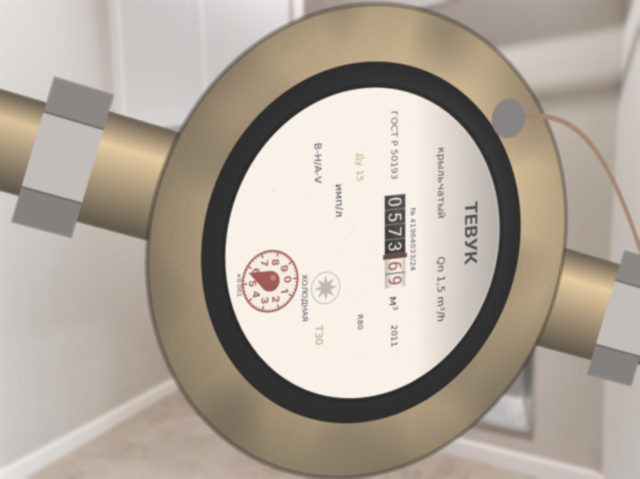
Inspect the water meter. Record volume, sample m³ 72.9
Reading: m³ 573.695
